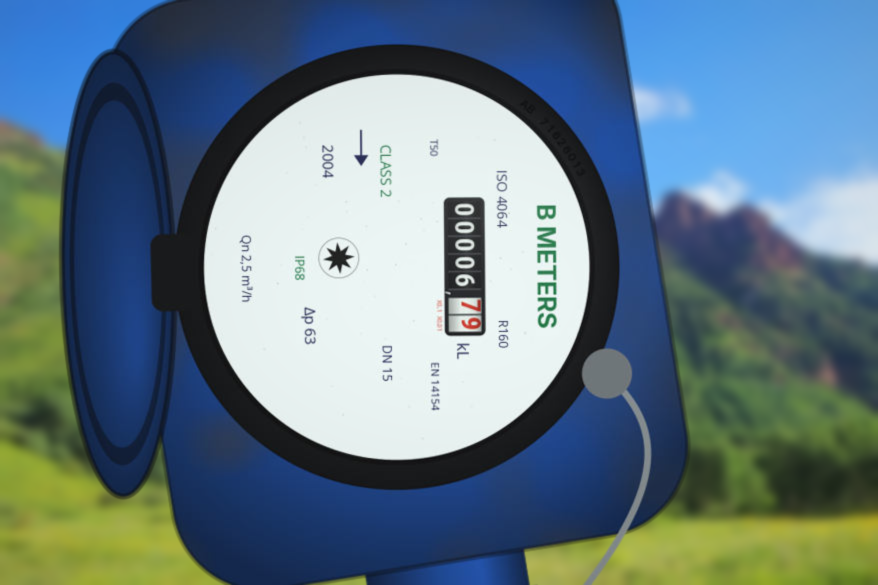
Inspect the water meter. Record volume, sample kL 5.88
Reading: kL 6.79
